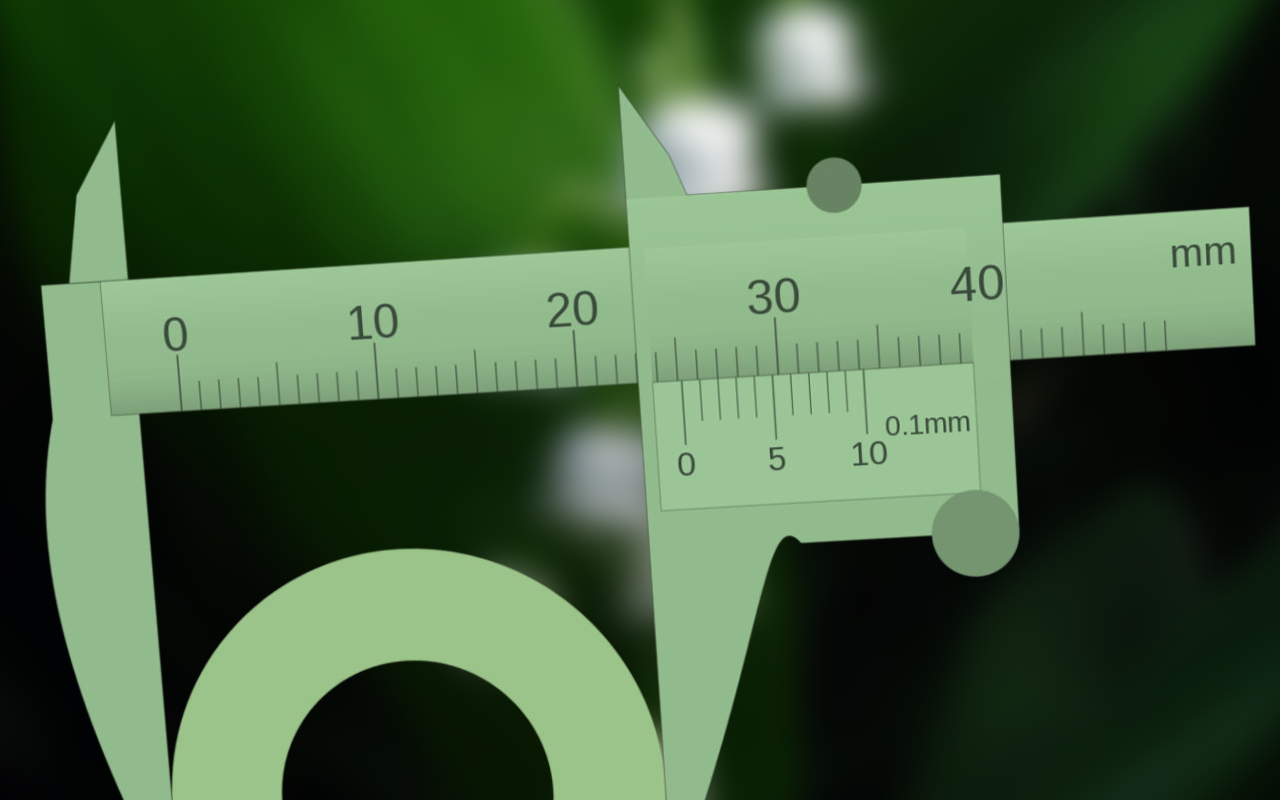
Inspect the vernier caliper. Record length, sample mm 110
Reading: mm 25.2
